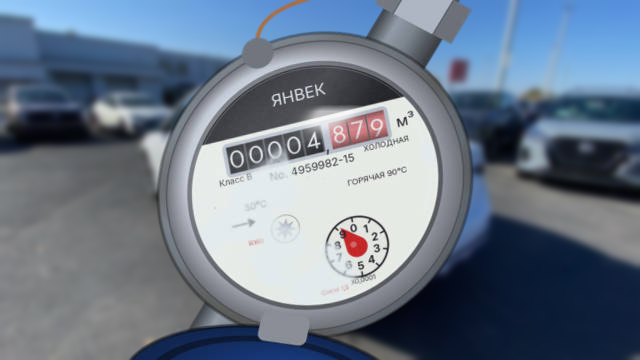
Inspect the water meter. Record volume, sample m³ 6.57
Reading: m³ 4.8789
